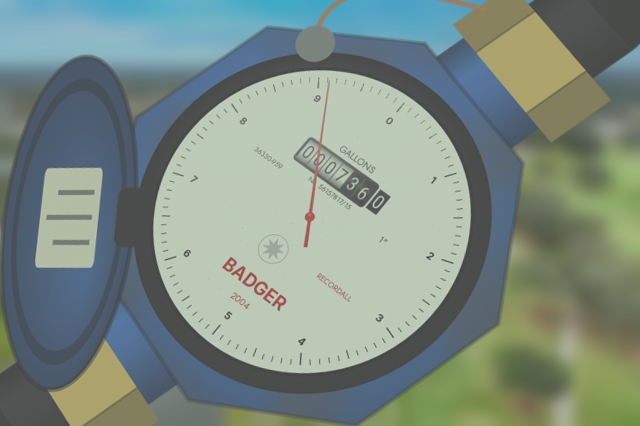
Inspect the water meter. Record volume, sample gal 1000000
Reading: gal 7359.1
